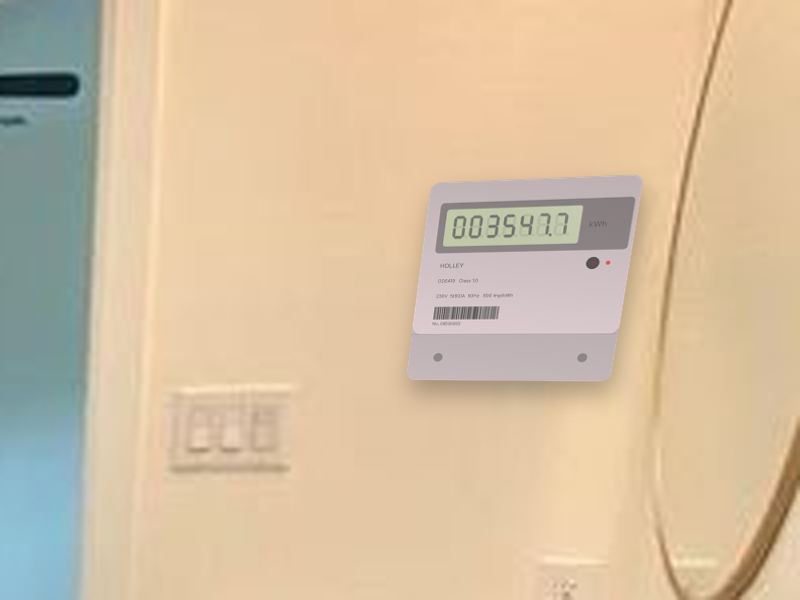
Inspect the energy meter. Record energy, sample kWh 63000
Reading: kWh 3547.7
